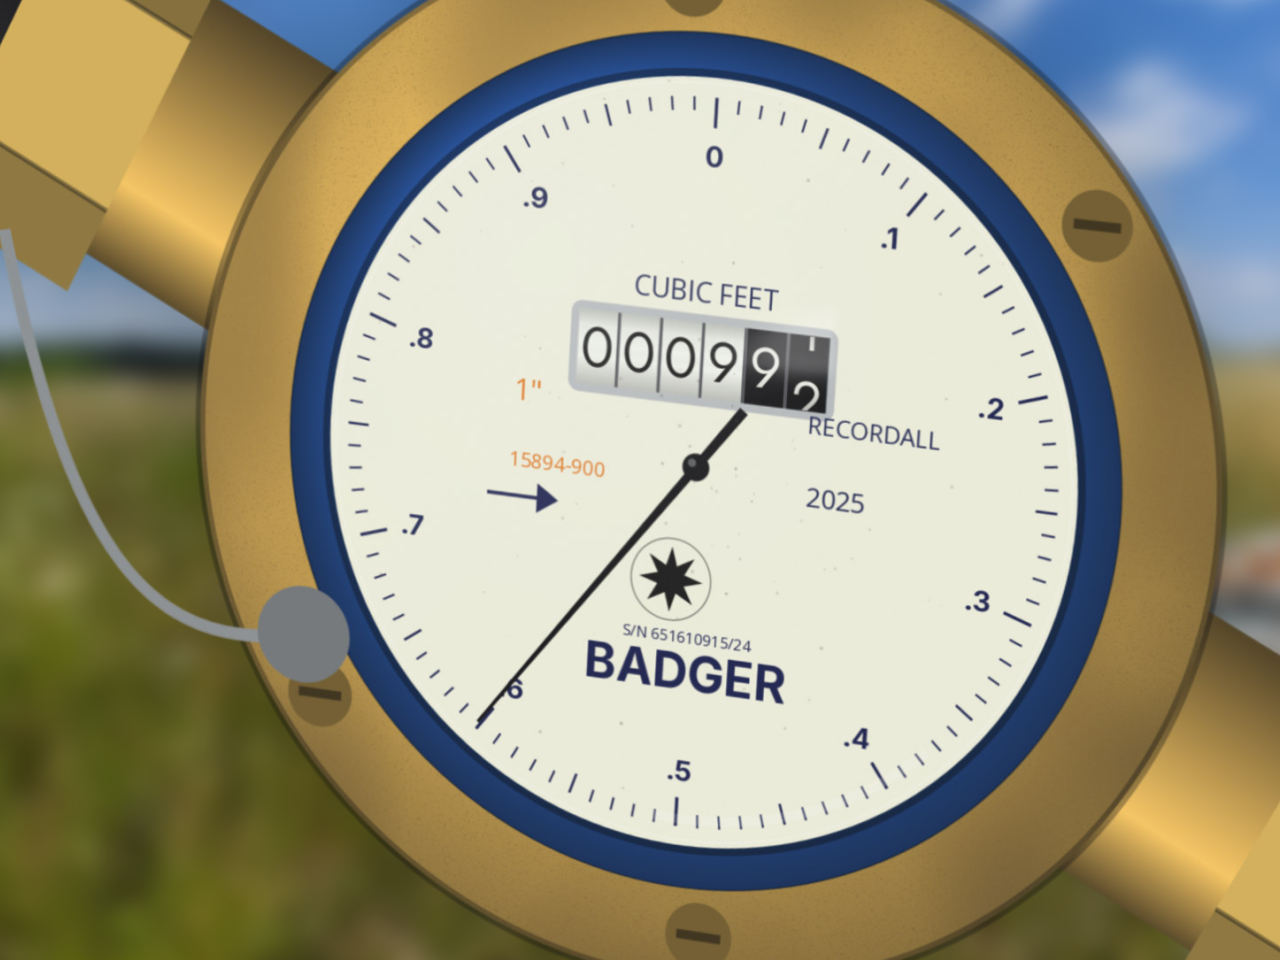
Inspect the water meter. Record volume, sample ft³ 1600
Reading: ft³ 991.60
